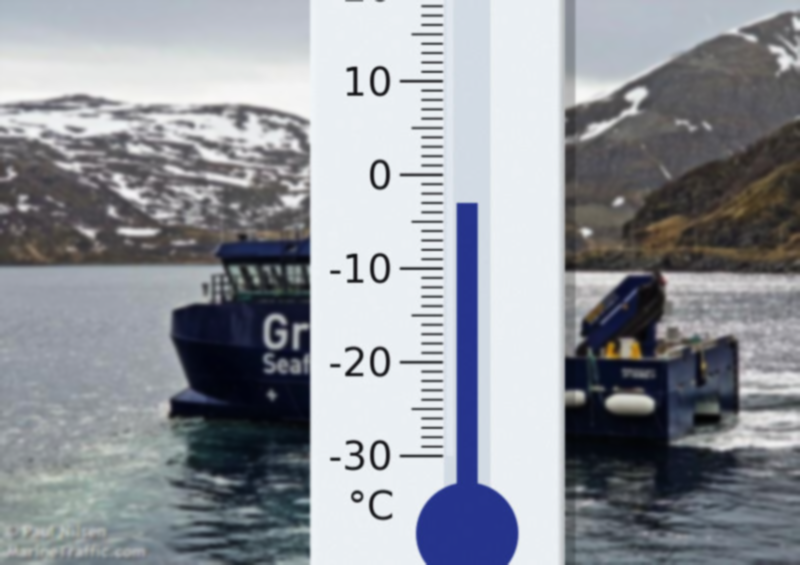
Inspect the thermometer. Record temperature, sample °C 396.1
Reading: °C -3
